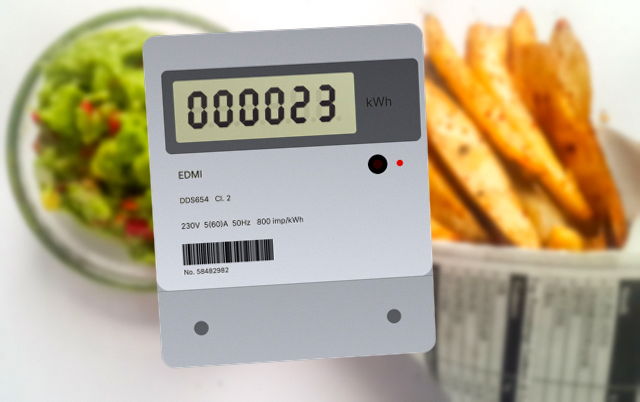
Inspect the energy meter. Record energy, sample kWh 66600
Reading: kWh 23
